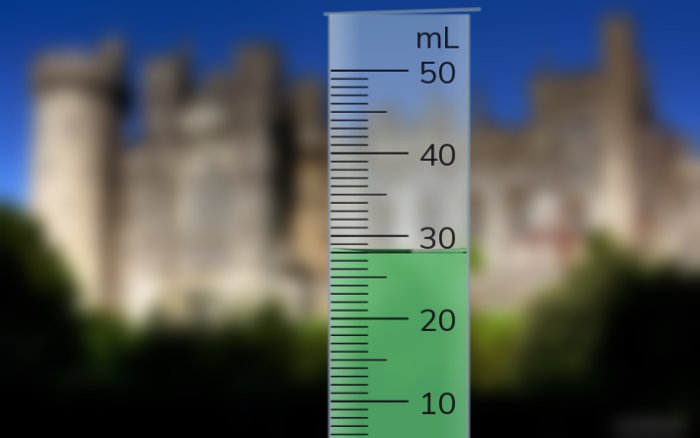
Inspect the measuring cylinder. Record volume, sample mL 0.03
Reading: mL 28
